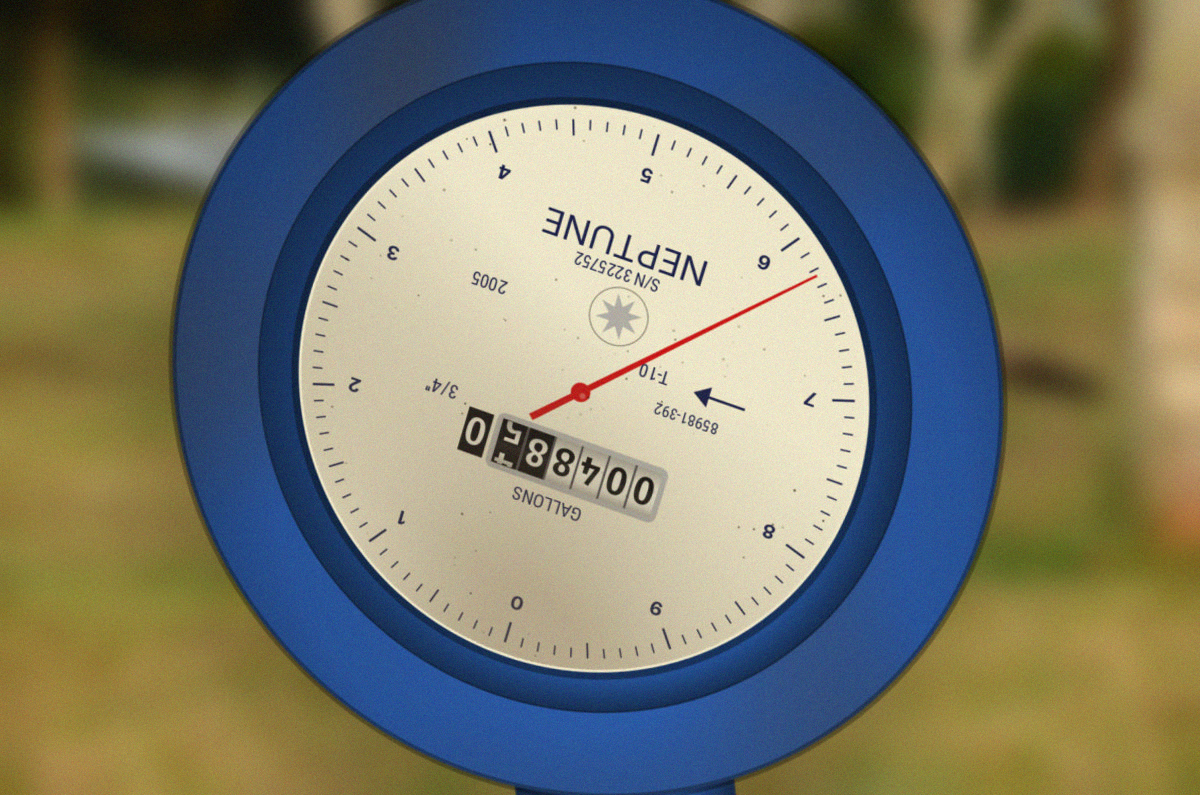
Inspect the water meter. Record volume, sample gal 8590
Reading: gal 48846.2
